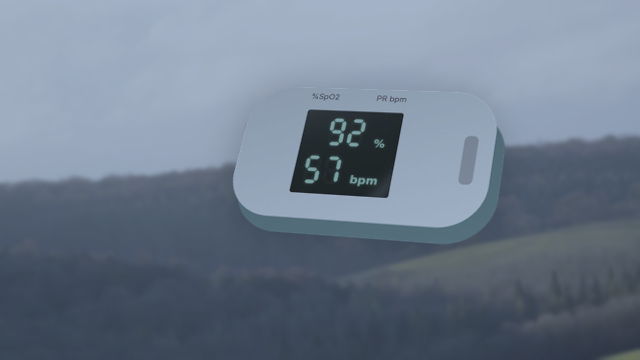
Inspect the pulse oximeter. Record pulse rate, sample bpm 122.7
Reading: bpm 57
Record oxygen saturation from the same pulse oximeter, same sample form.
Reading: % 92
